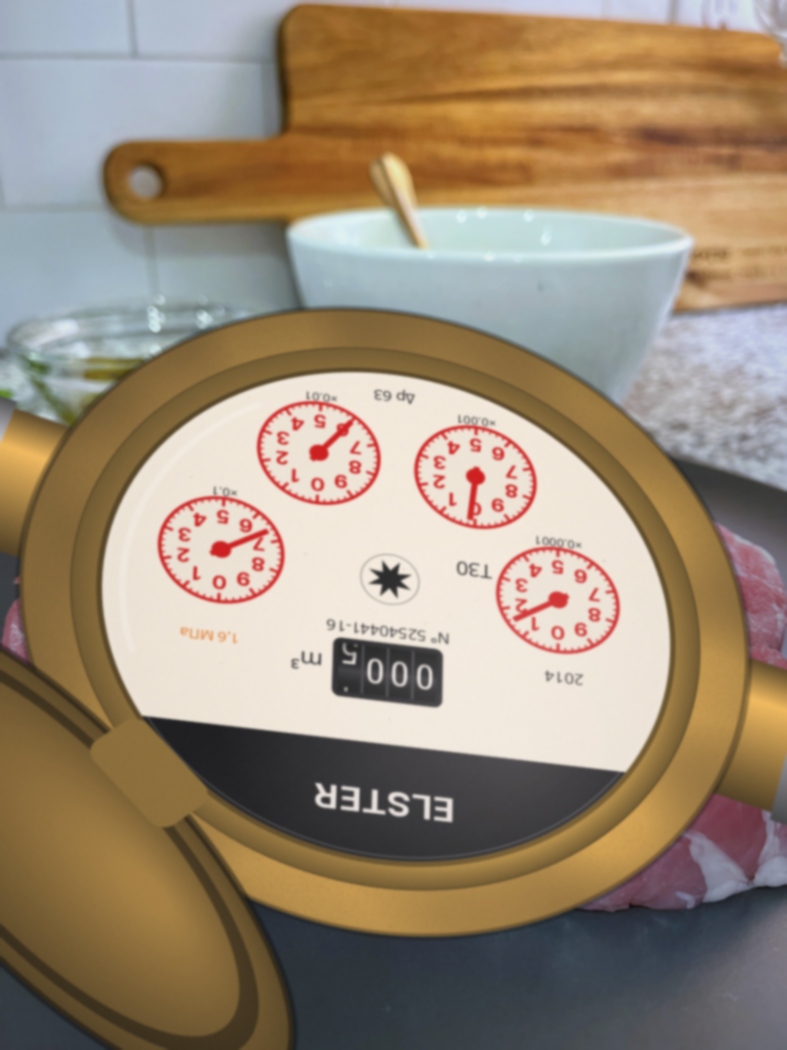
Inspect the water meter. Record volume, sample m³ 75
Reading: m³ 4.6601
